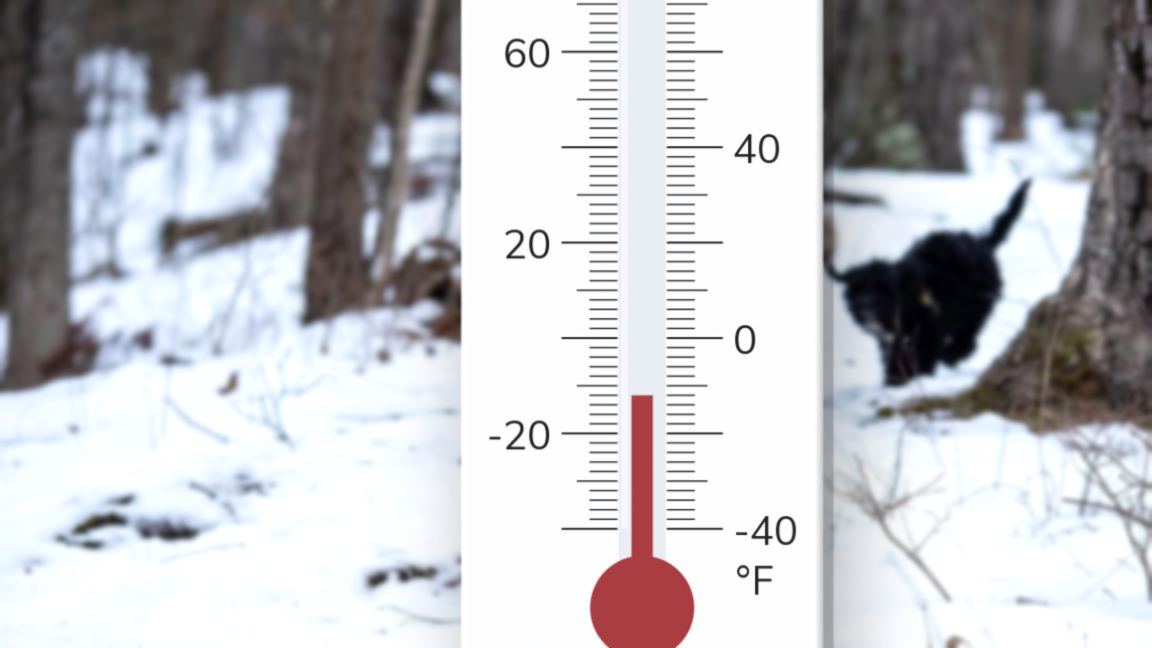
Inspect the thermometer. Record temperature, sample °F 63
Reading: °F -12
